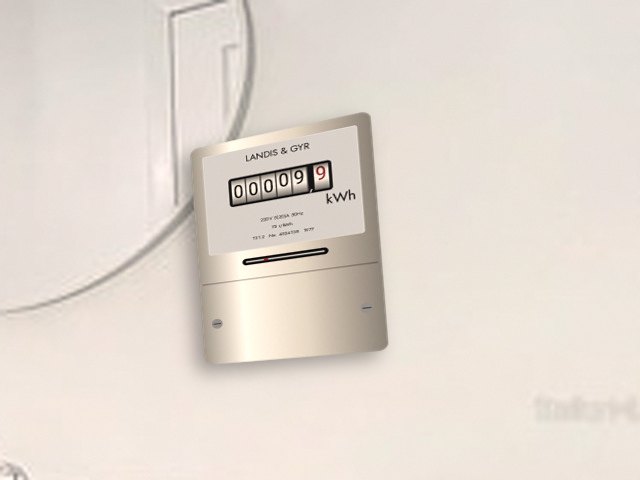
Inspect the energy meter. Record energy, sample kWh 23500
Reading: kWh 9.9
